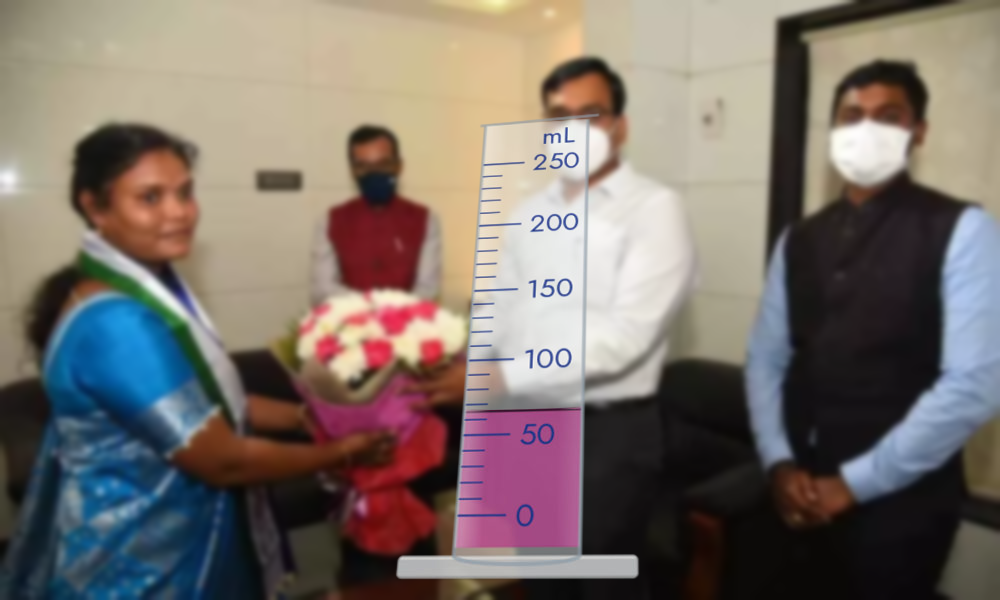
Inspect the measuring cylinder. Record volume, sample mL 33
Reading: mL 65
